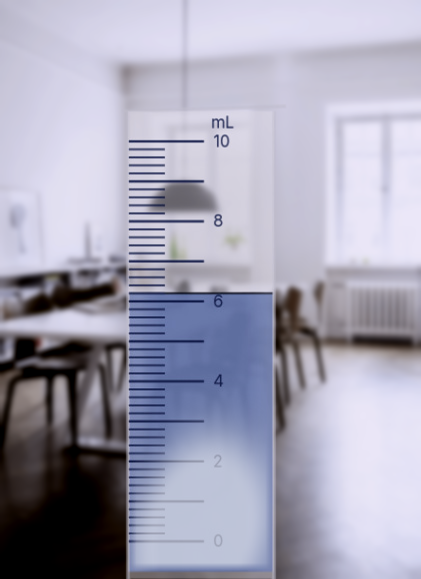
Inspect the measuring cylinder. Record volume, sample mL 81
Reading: mL 6.2
